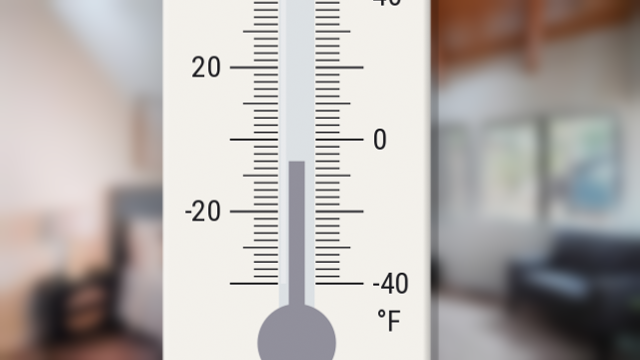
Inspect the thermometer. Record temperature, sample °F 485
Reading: °F -6
